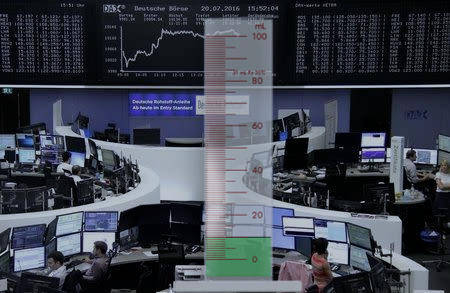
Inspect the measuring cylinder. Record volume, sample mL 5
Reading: mL 10
